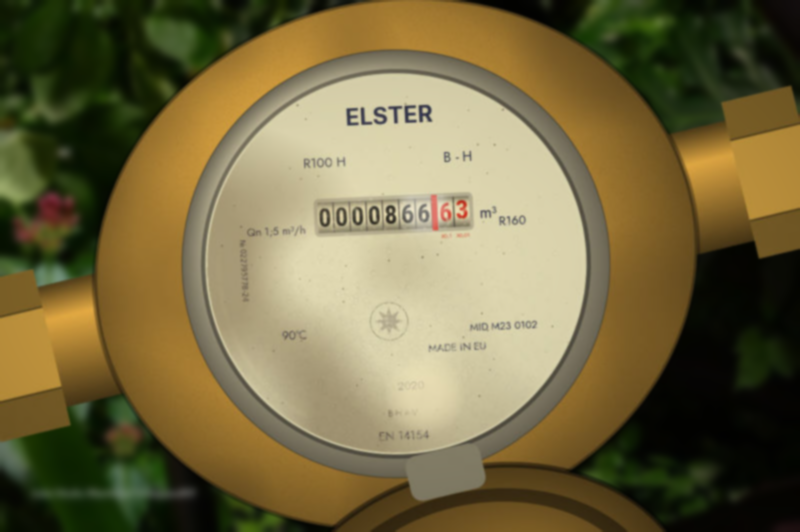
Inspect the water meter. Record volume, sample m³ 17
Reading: m³ 866.63
